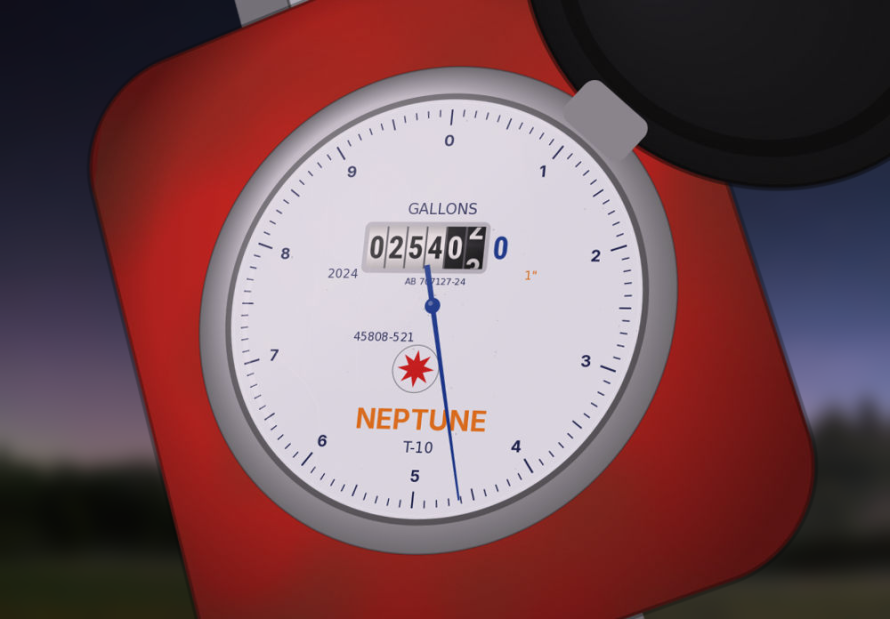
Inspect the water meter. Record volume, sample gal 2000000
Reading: gal 254024.6
